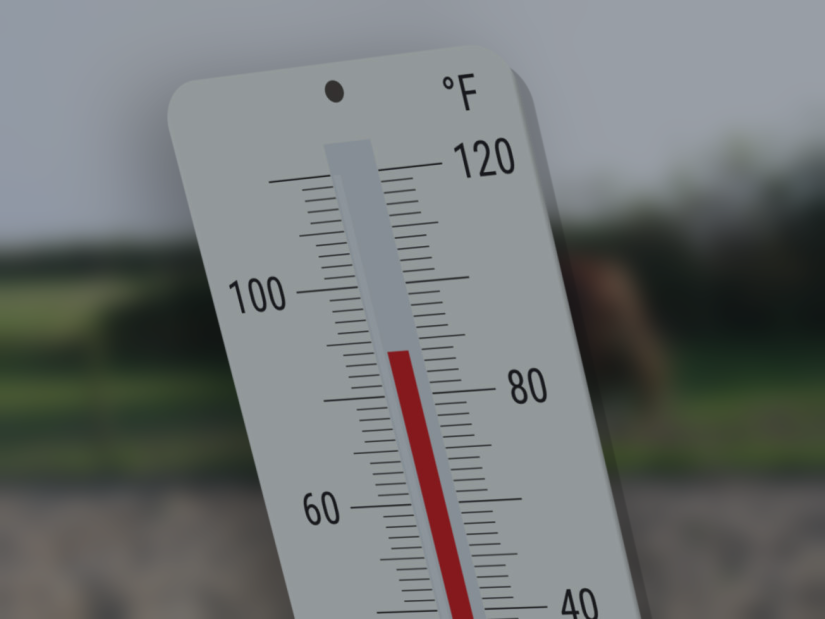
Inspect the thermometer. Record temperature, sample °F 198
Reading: °F 88
